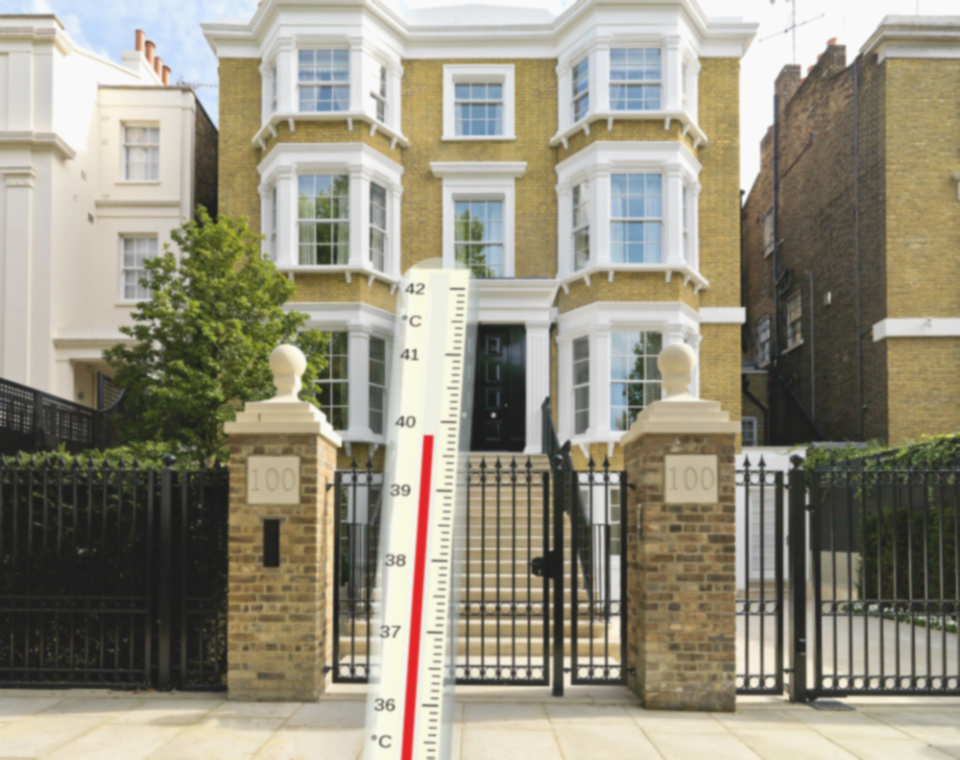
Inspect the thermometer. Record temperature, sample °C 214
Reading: °C 39.8
